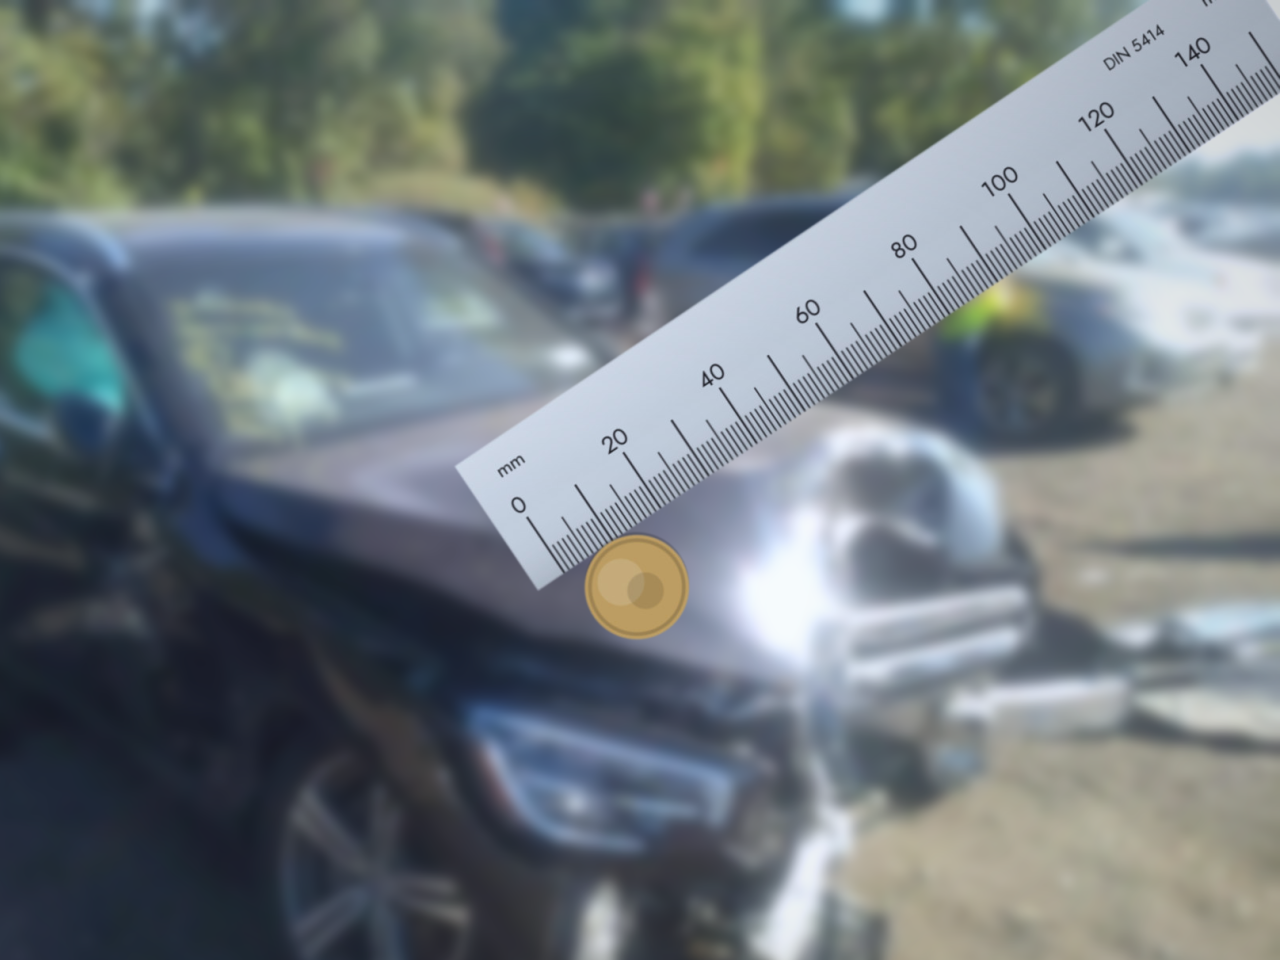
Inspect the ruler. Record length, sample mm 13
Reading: mm 18
